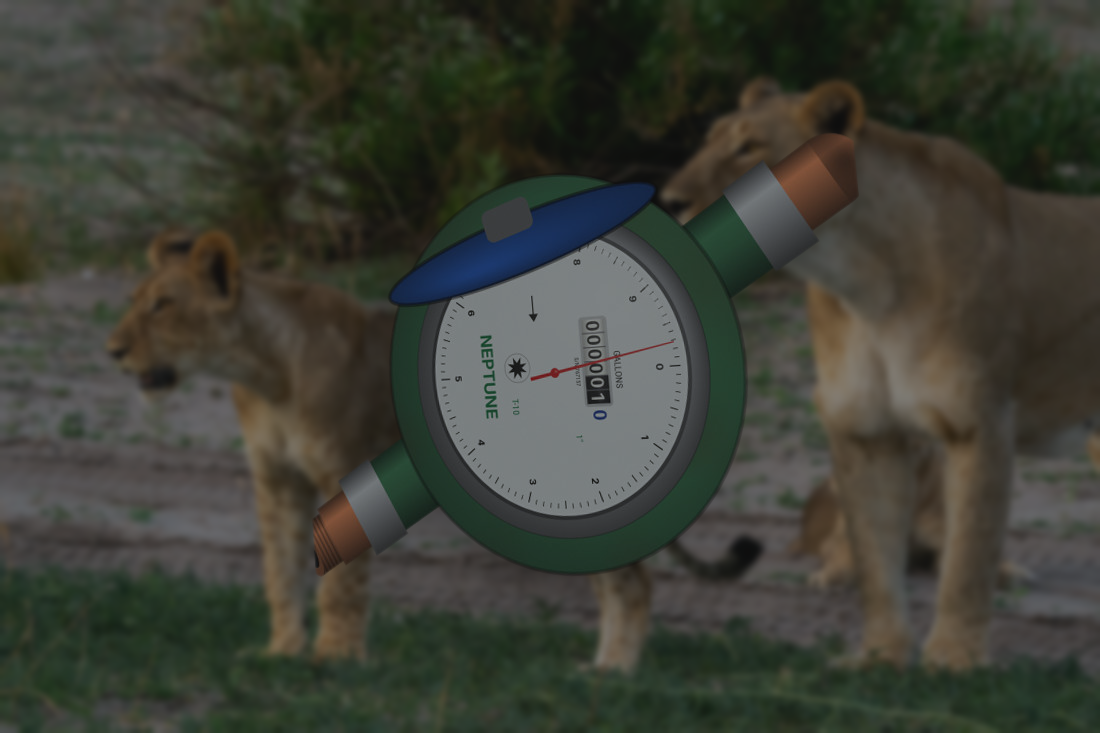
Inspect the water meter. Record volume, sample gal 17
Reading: gal 9.7
